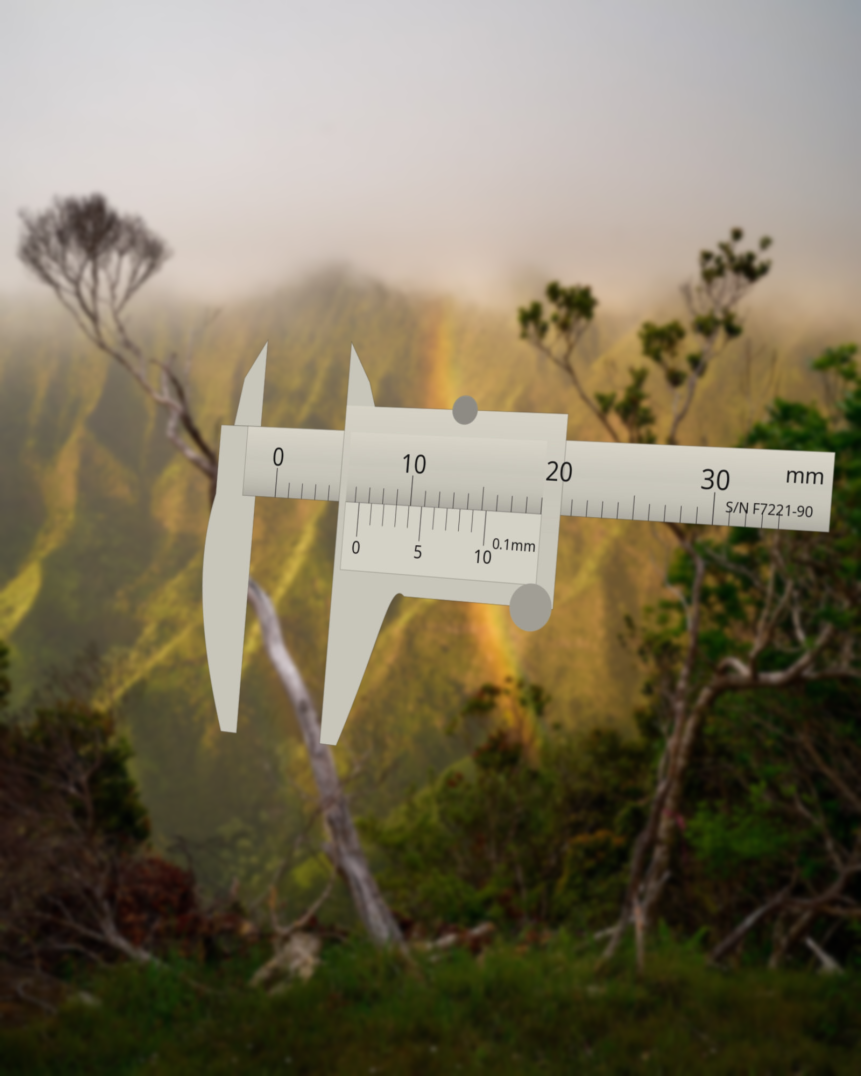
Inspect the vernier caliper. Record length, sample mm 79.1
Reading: mm 6.3
